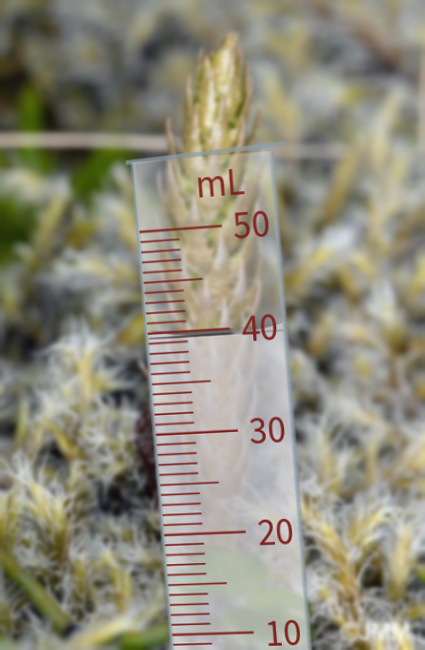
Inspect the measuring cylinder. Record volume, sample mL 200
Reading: mL 39.5
